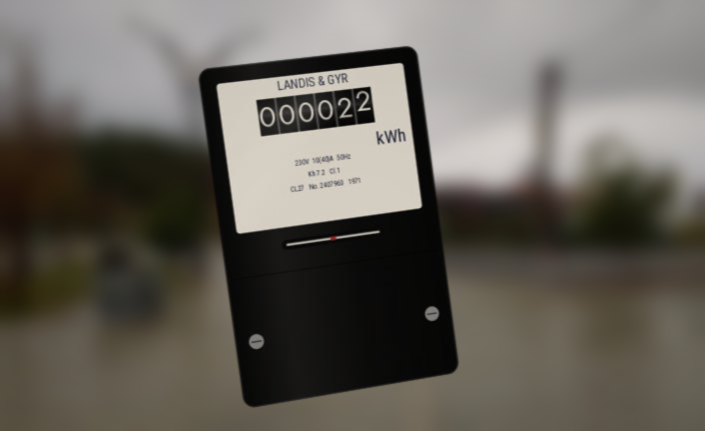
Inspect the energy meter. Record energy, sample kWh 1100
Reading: kWh 22
